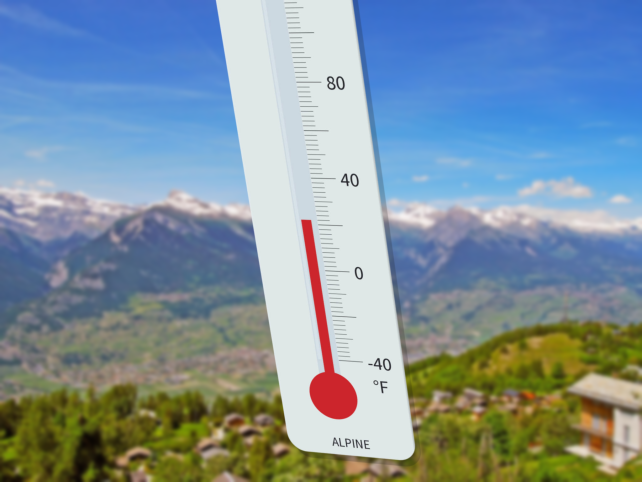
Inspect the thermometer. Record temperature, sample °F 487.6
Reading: °F 22
